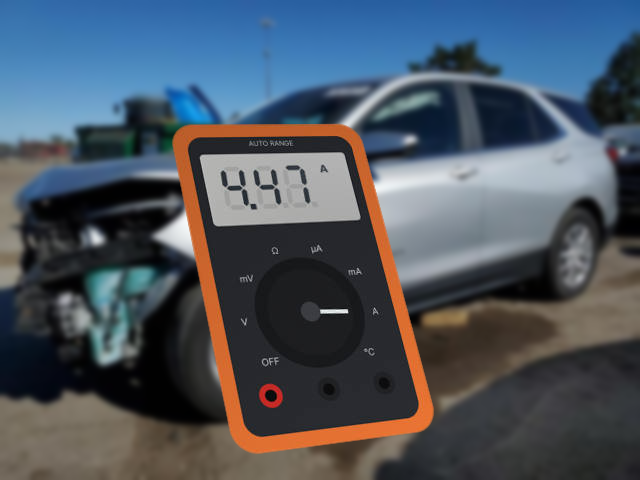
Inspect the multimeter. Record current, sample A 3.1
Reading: A 4.47
